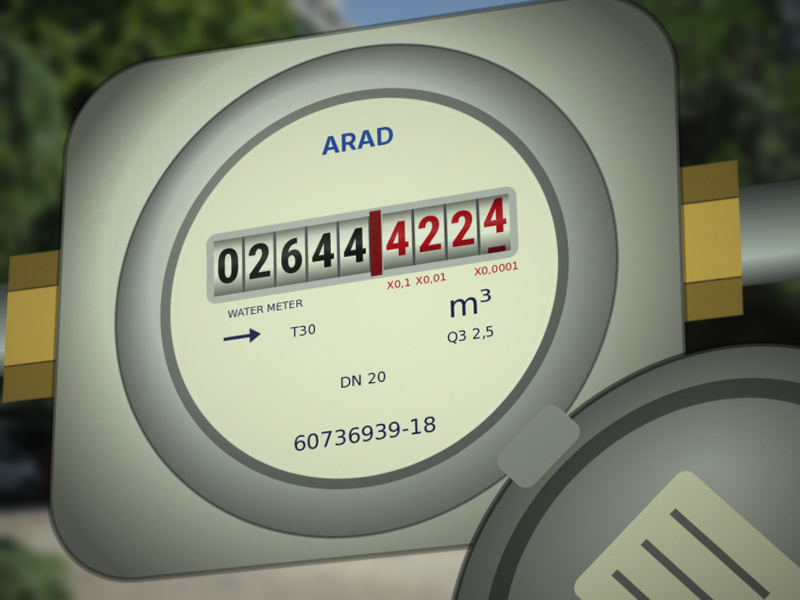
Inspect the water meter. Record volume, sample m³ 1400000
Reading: m³ 2644.4224
